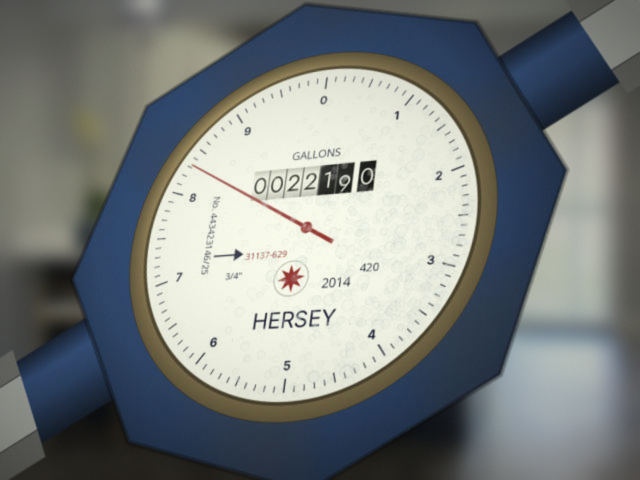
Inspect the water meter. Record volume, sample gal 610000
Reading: gal 22188.3
